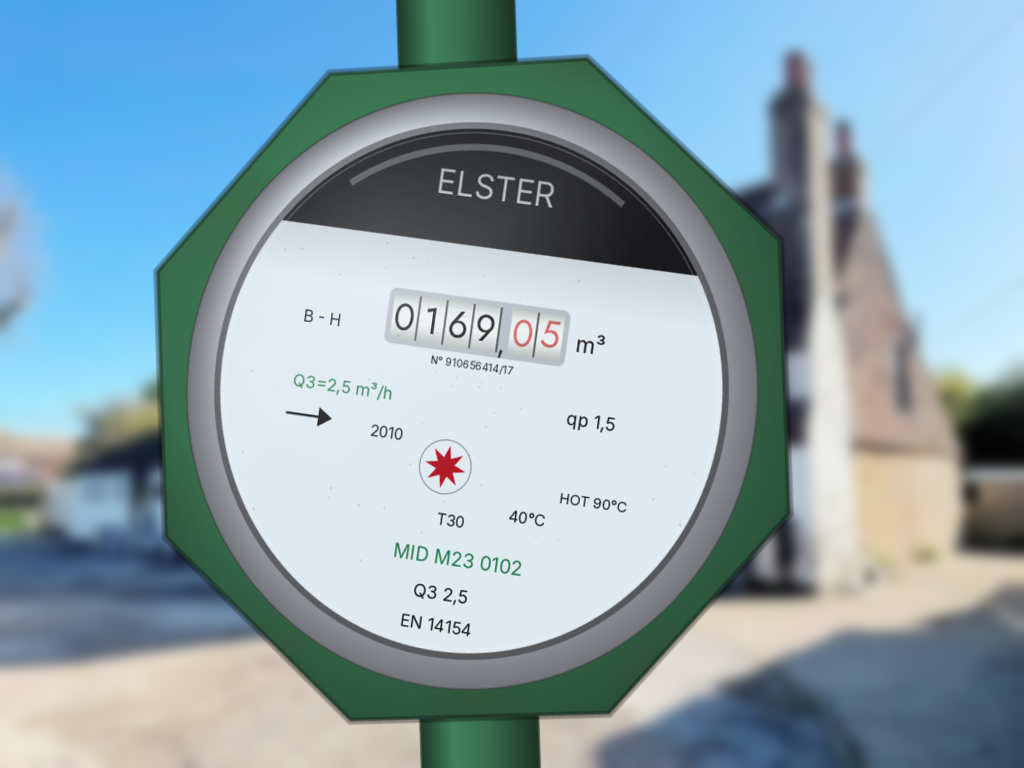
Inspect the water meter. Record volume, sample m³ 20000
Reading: m³ 169.05
